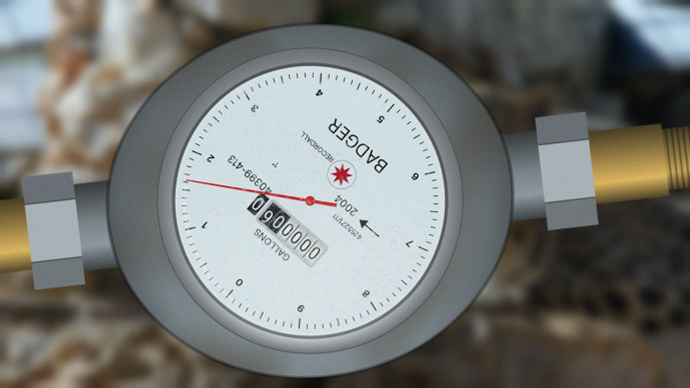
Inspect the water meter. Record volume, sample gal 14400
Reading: gal 61.6
